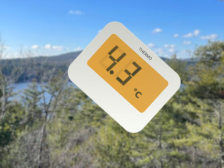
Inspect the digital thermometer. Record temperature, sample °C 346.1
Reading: °C 4.3
